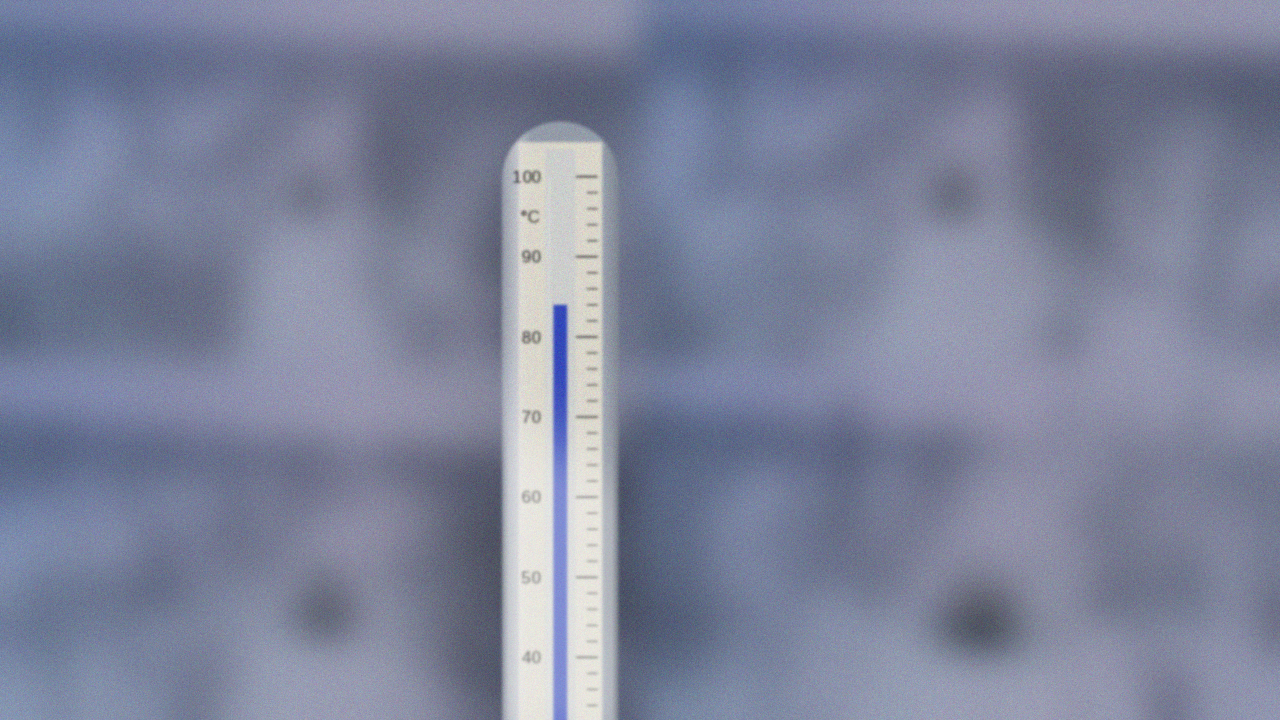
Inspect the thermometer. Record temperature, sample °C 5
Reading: °C 84
